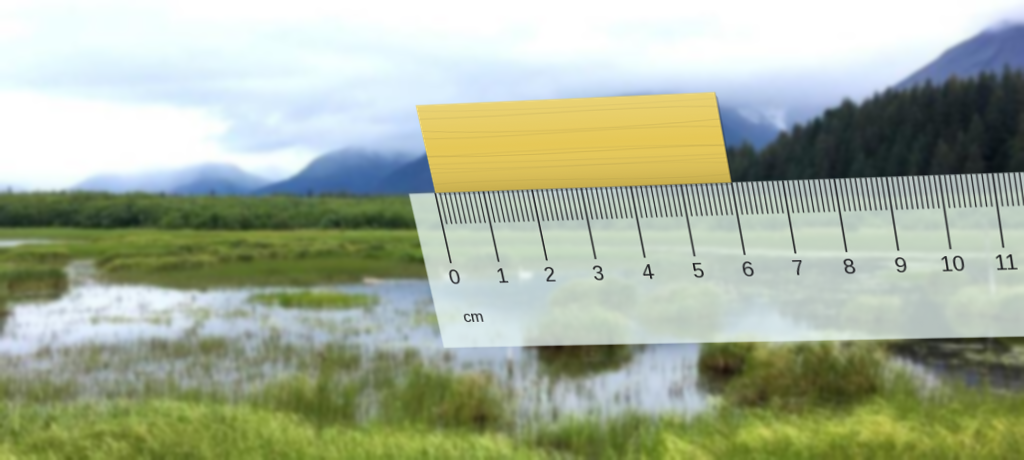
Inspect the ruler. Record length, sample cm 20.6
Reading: cm 6
